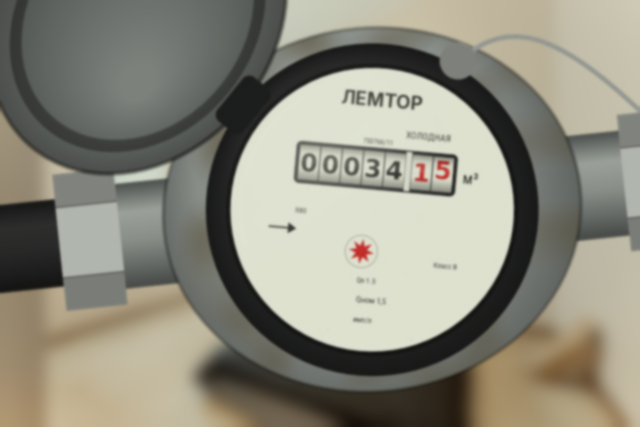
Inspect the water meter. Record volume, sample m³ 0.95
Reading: m³ 34.15
